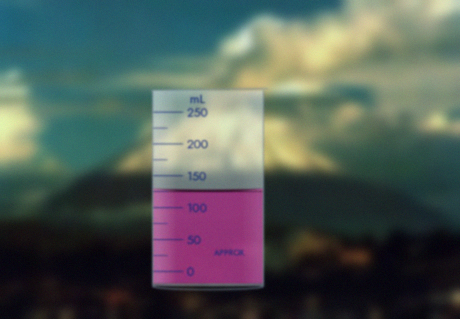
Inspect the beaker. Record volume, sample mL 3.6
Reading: mL 125
